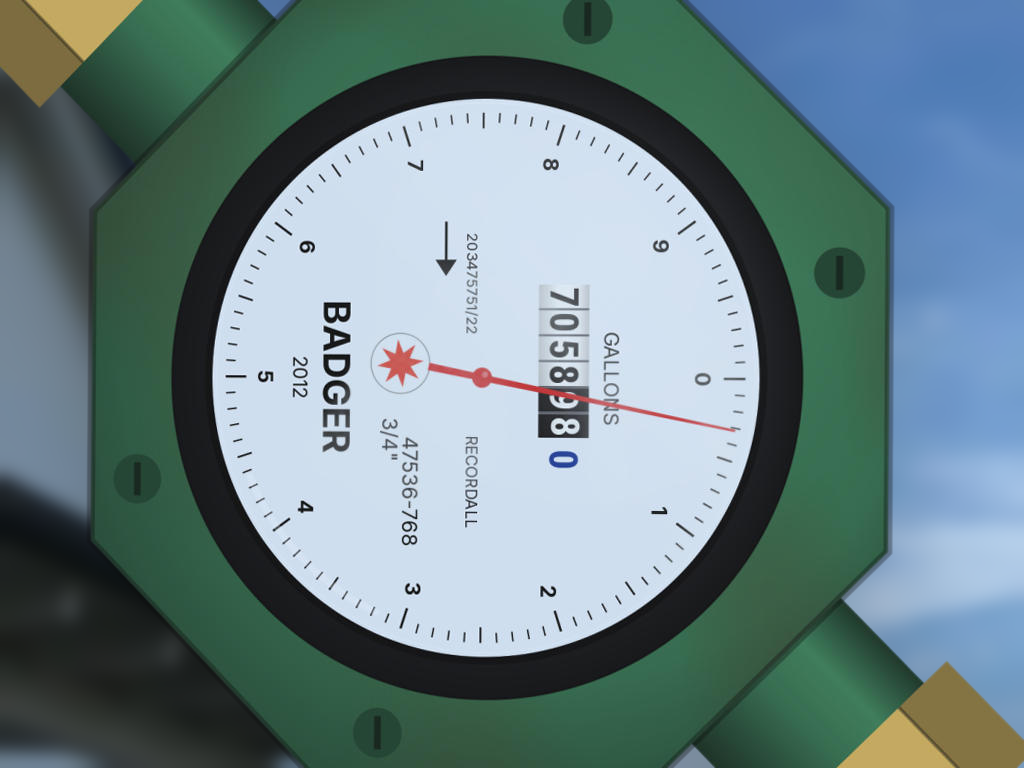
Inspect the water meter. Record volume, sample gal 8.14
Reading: gal 7058980.3
